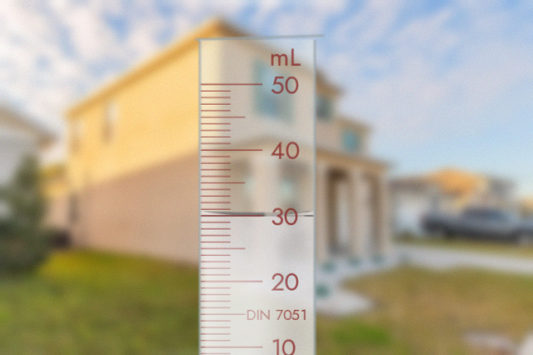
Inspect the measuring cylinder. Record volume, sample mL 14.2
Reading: mL 30
